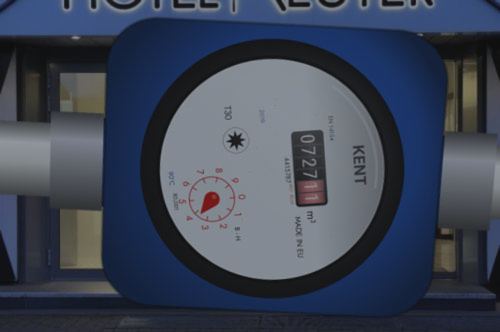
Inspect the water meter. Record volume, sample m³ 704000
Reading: m³ 727.113
